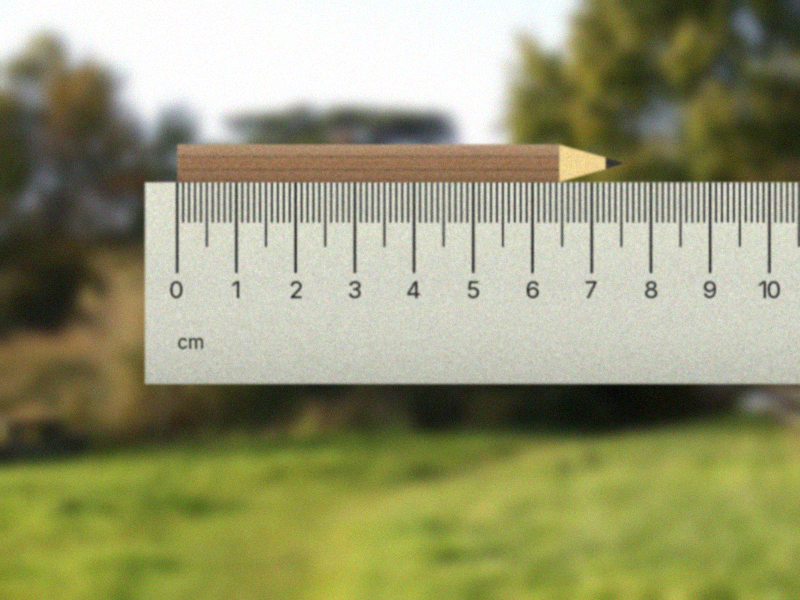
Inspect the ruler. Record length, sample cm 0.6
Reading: cm 7.5
